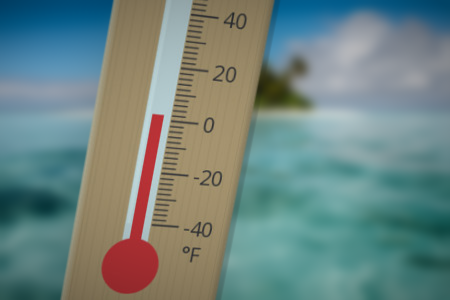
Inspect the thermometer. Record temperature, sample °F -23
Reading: °F 2
